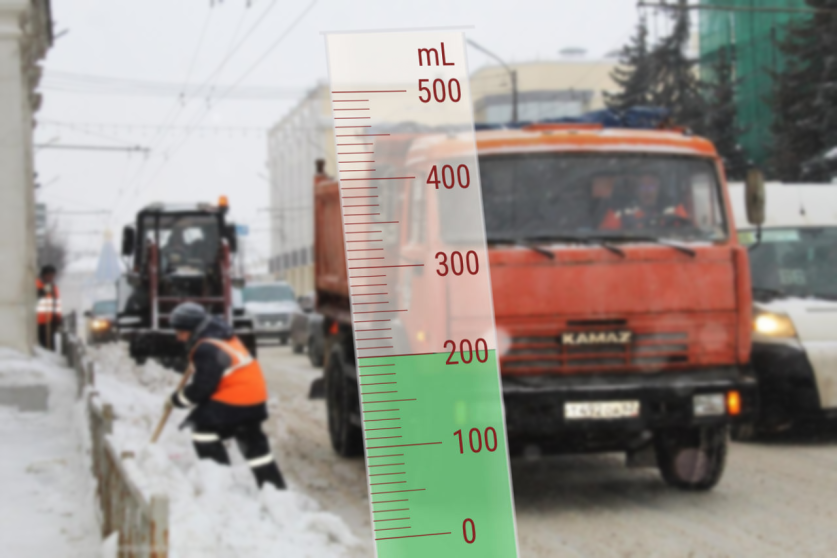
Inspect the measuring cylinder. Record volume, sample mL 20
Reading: mL 200
